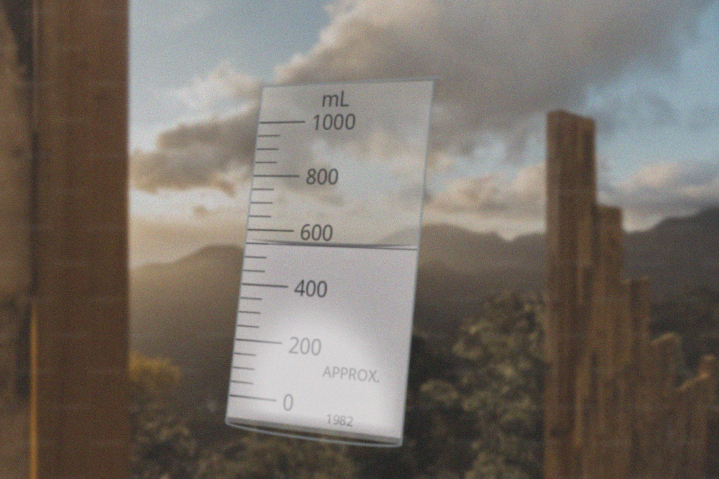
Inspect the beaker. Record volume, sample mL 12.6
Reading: mL 550
